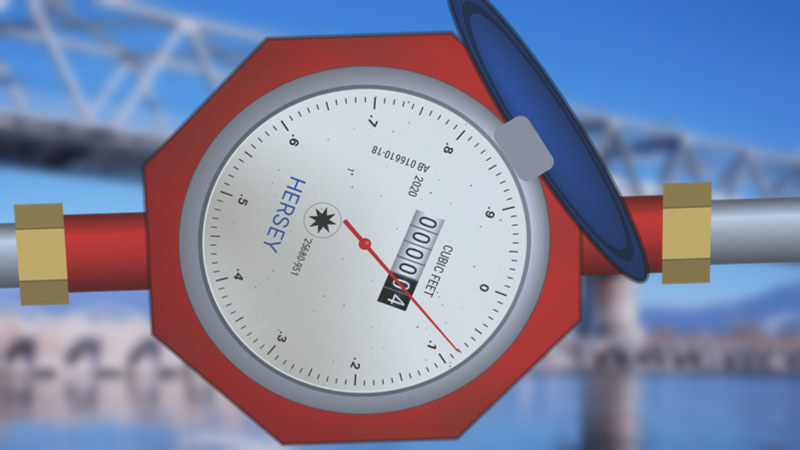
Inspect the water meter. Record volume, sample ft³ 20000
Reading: ft³ 4.08
